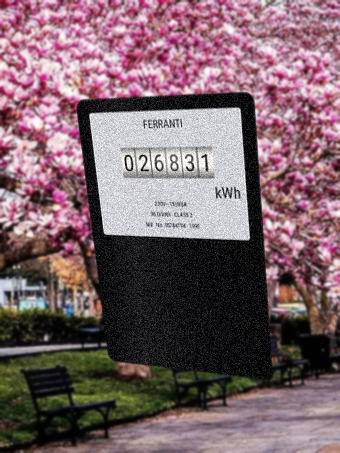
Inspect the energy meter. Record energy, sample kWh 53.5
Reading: kWh 26831
